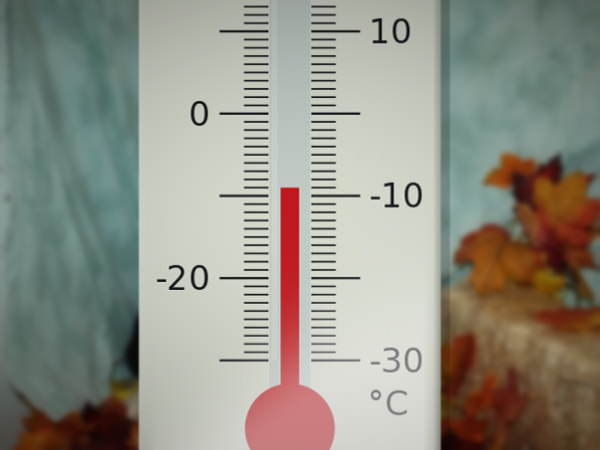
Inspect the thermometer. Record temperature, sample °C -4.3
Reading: °C -9
